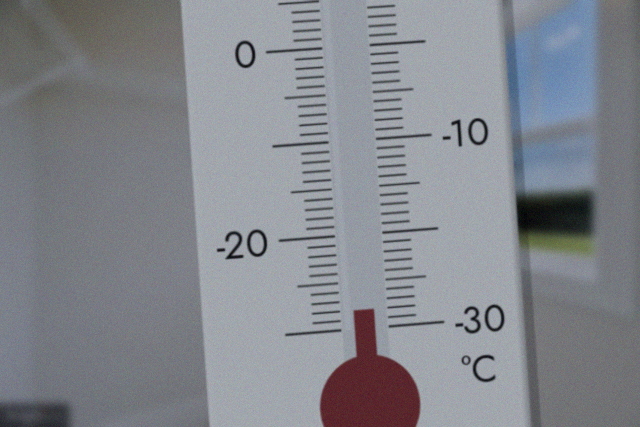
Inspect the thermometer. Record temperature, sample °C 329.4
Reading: °C -28
